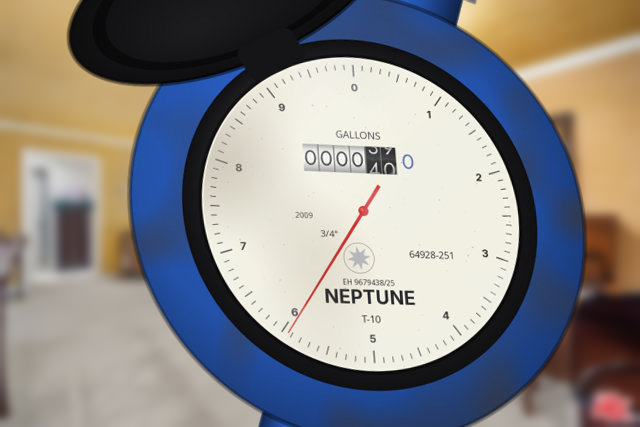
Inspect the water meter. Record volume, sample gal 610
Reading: gal 395.9
